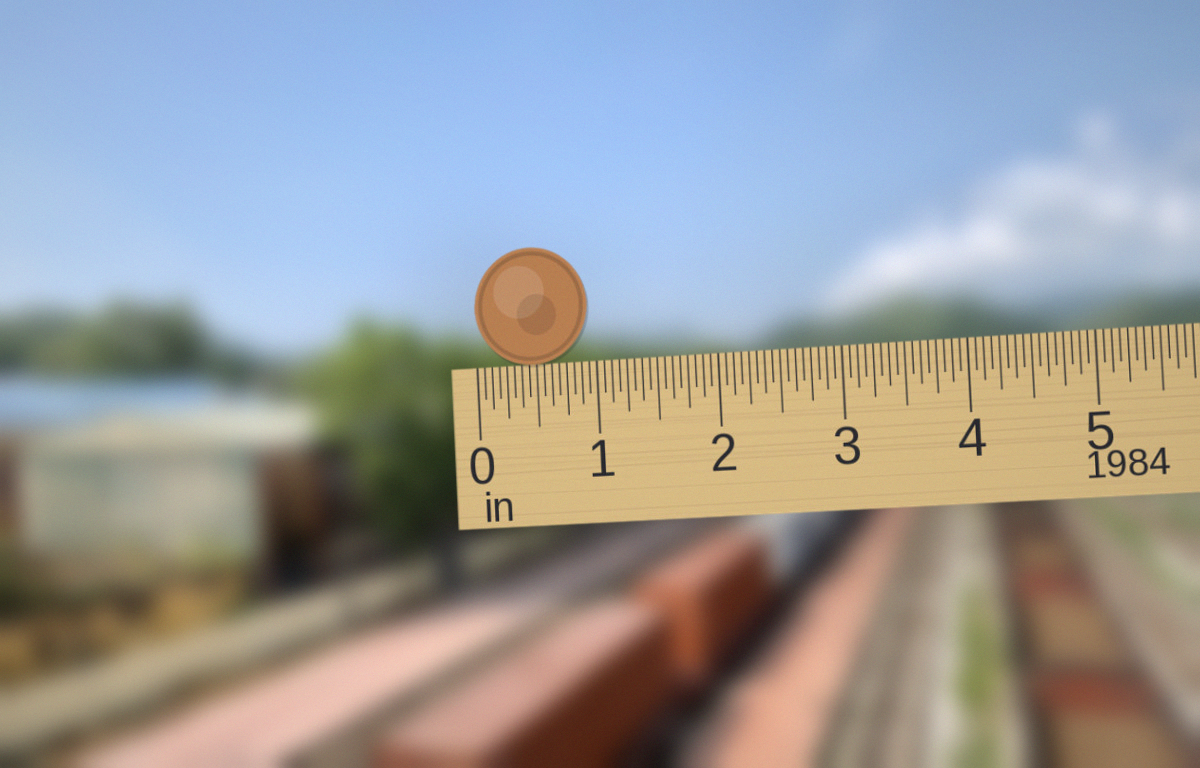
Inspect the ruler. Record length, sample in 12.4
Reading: in 0.9375
